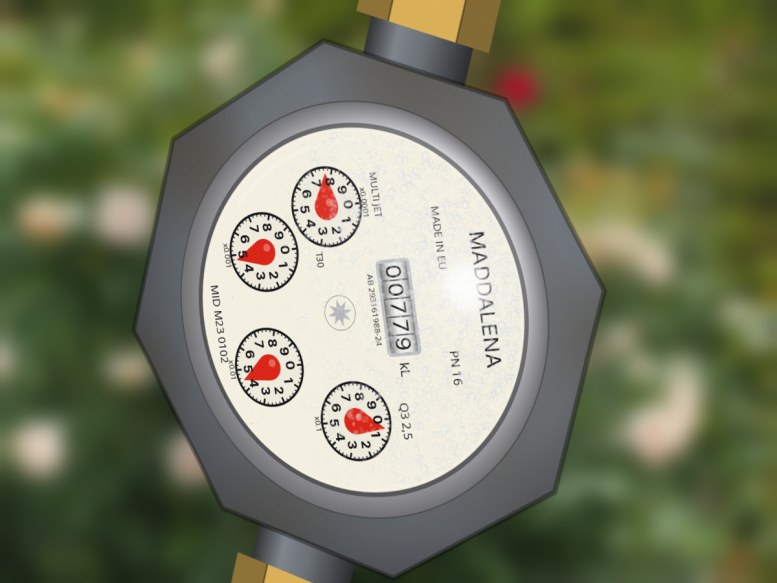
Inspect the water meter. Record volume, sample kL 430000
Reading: kL 779.0447
